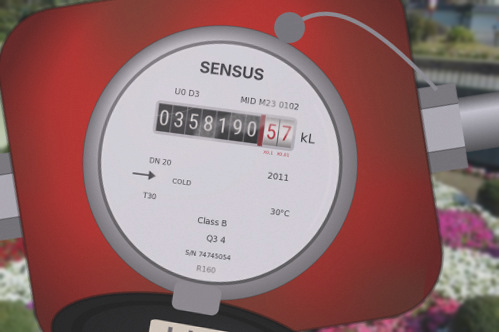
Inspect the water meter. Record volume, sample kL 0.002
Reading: kL 358190.57
